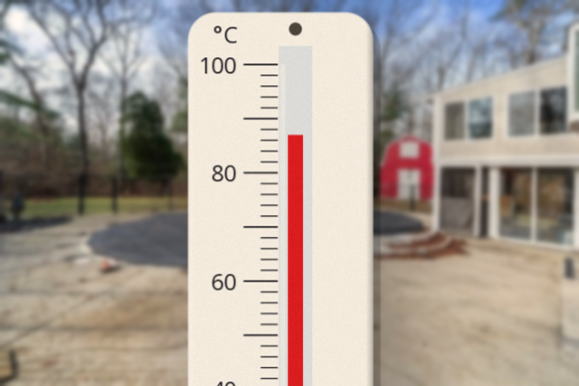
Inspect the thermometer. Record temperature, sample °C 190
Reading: °C 87
